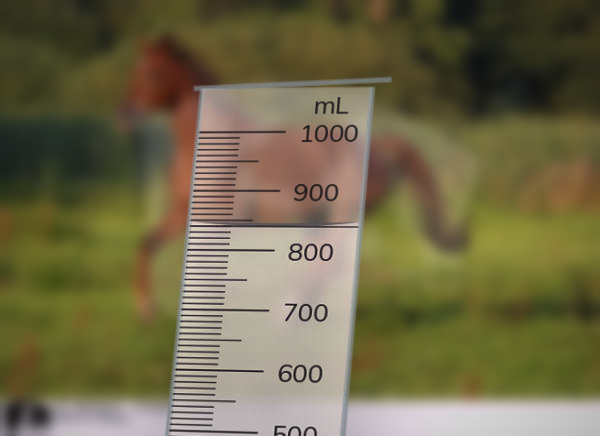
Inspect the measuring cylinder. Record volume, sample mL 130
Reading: mL 840
